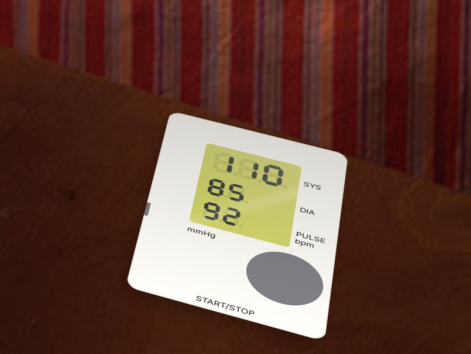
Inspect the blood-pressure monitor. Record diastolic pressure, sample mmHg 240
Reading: mmHg 85
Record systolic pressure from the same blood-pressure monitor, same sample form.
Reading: mmHg 110
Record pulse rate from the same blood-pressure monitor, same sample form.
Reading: bpm 92
